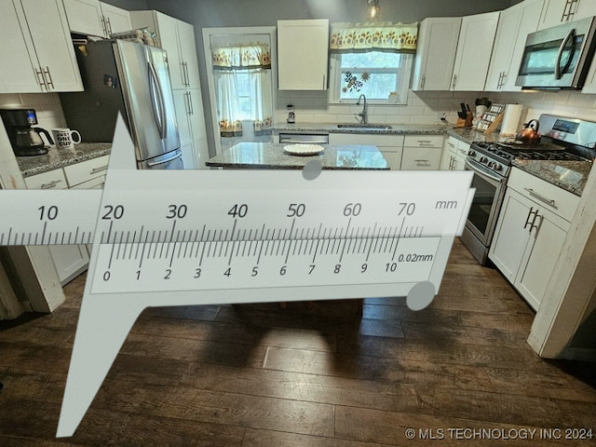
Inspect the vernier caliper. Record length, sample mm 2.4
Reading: mm 21.0
